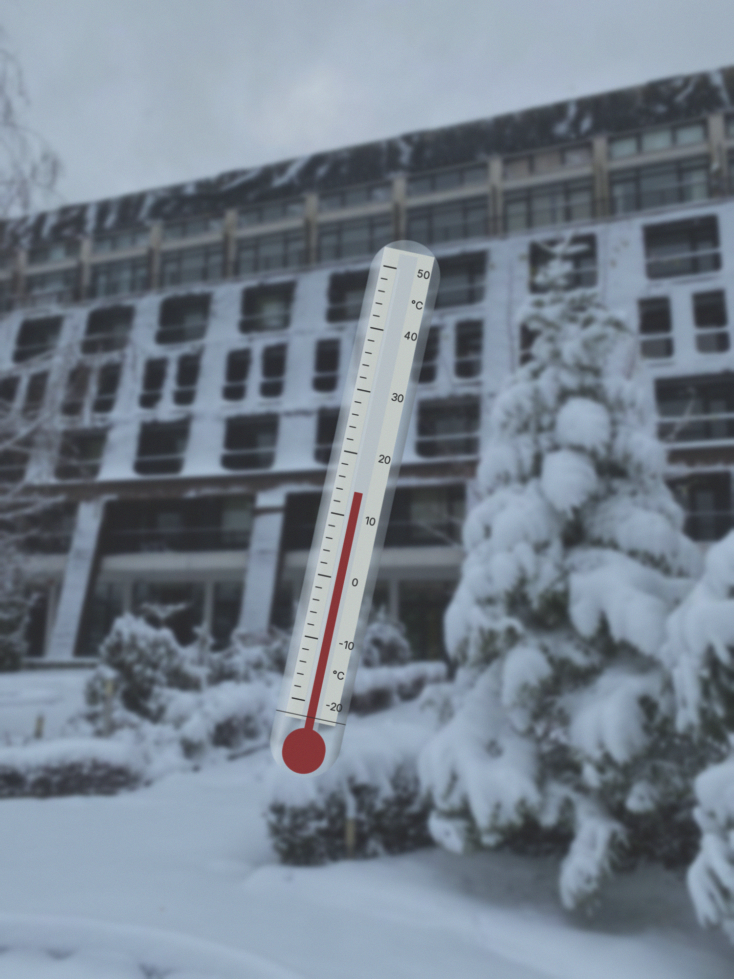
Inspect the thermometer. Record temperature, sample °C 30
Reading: °C 14
